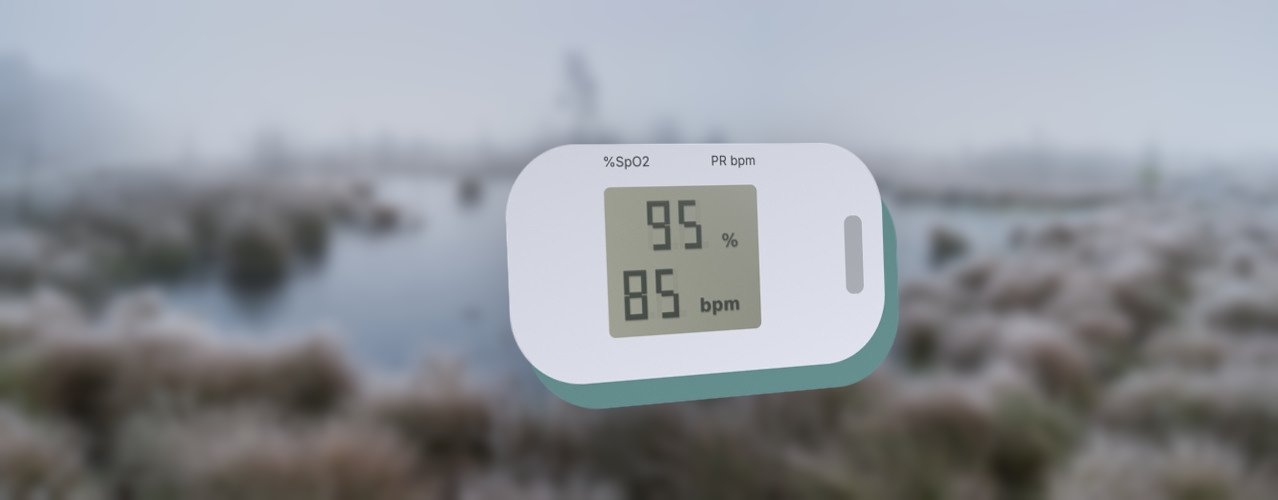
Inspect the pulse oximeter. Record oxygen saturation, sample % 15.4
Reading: % 95
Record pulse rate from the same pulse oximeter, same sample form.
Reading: bpm 85
